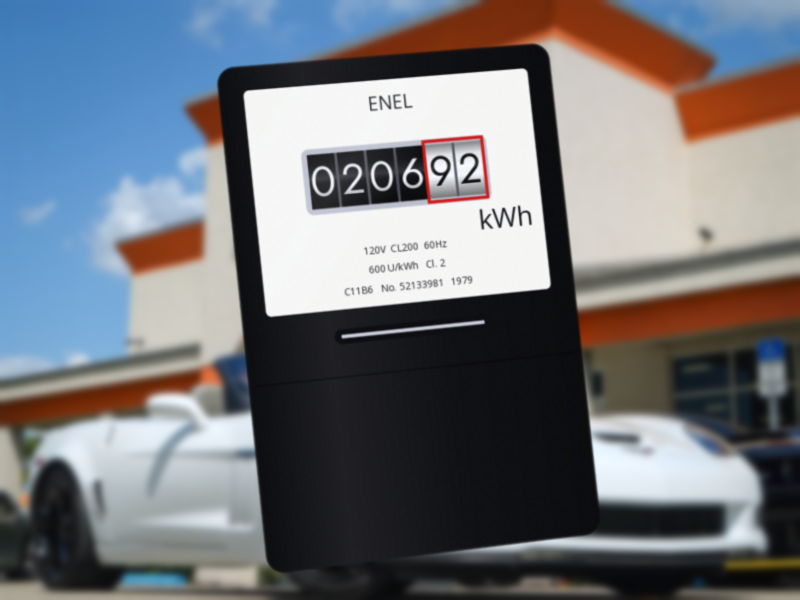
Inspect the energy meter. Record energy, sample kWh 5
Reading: kWh 206.92
